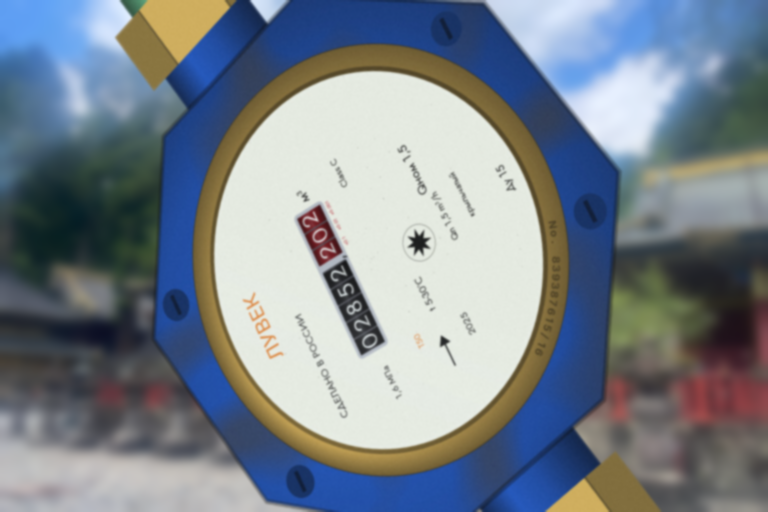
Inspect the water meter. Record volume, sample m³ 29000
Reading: m³ 2852.202
